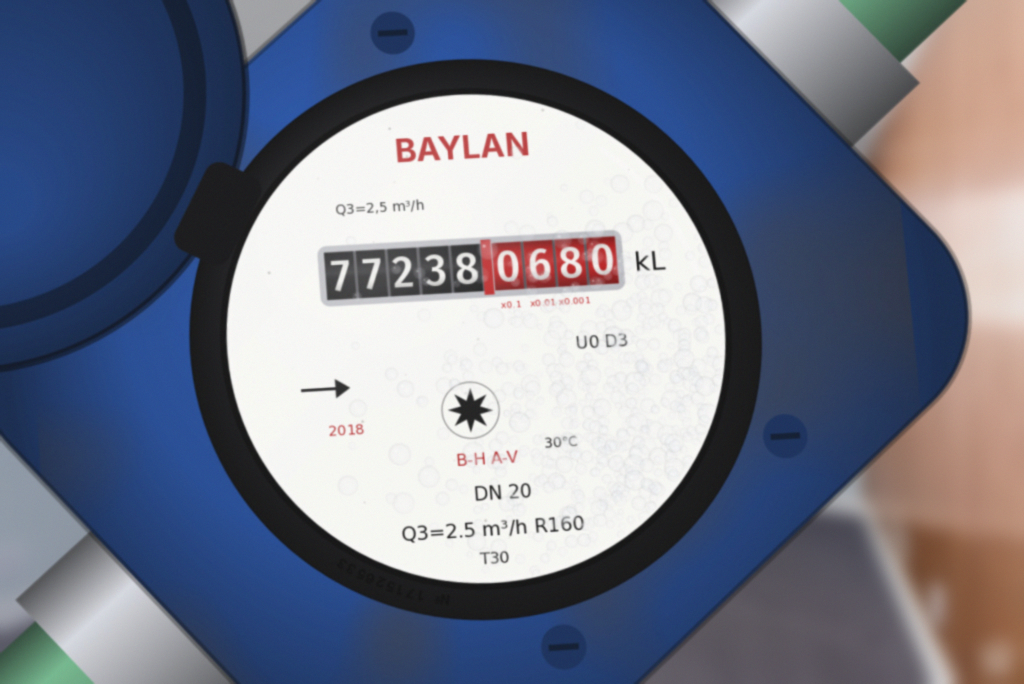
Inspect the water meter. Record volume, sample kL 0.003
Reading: kL 77238.0680
